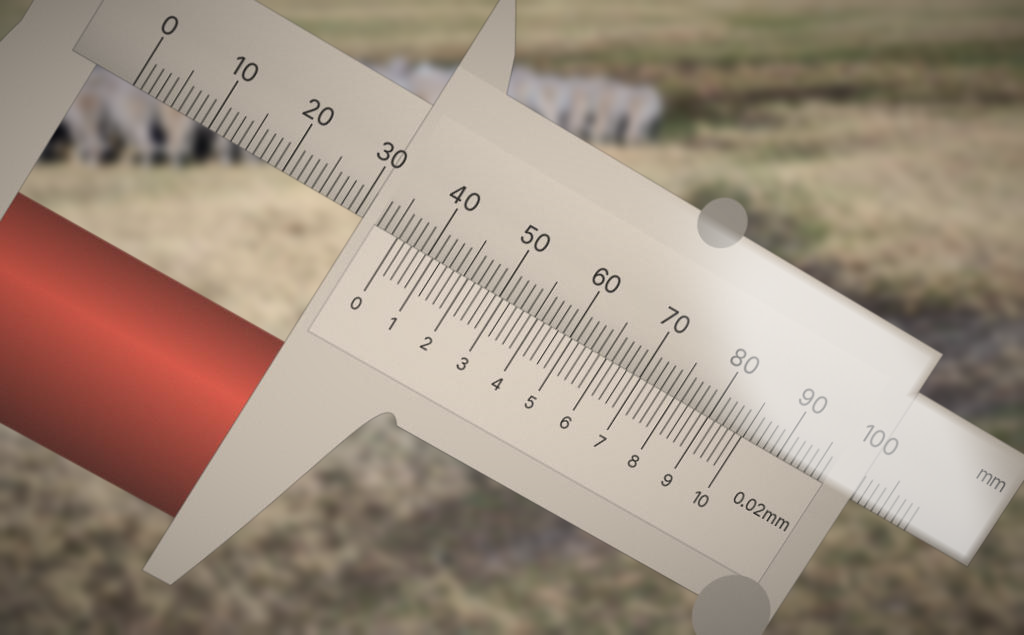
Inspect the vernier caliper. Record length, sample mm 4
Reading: mm 35.8
